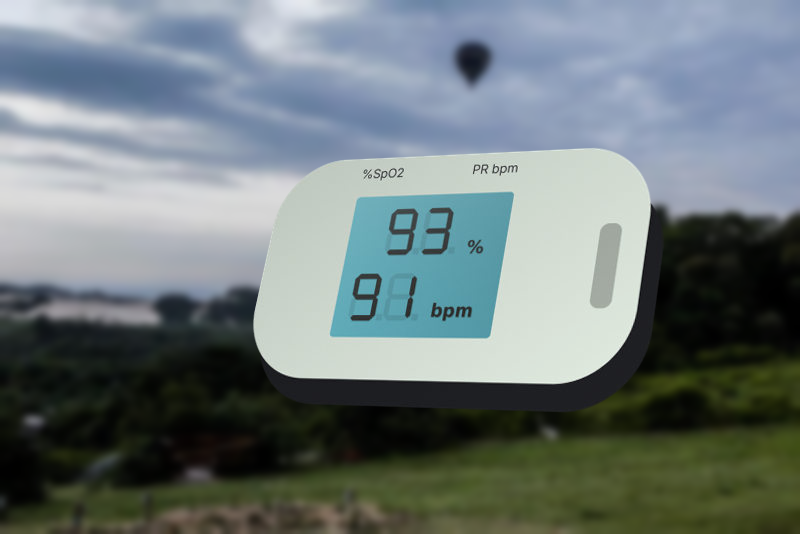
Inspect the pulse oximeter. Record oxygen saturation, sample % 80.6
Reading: % 93
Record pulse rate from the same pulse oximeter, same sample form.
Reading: bpm 91
